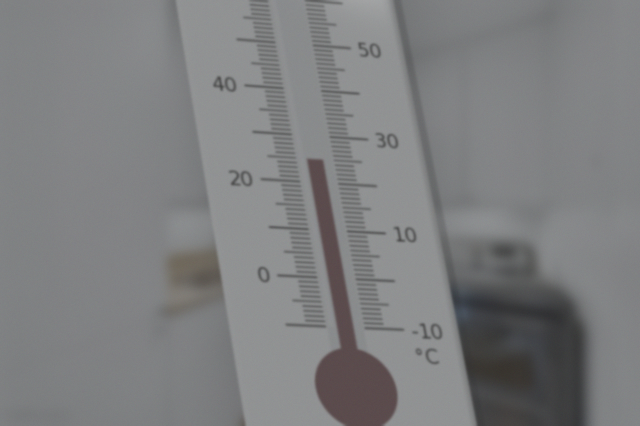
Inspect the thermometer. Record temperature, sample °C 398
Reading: °C 25
